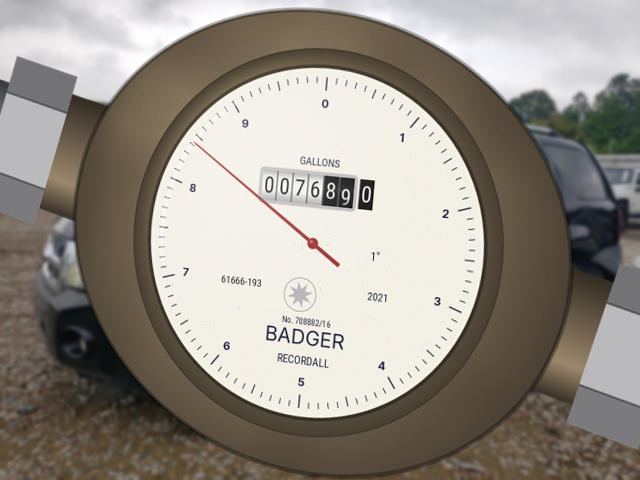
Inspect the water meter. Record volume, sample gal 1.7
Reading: gal 76888.4
